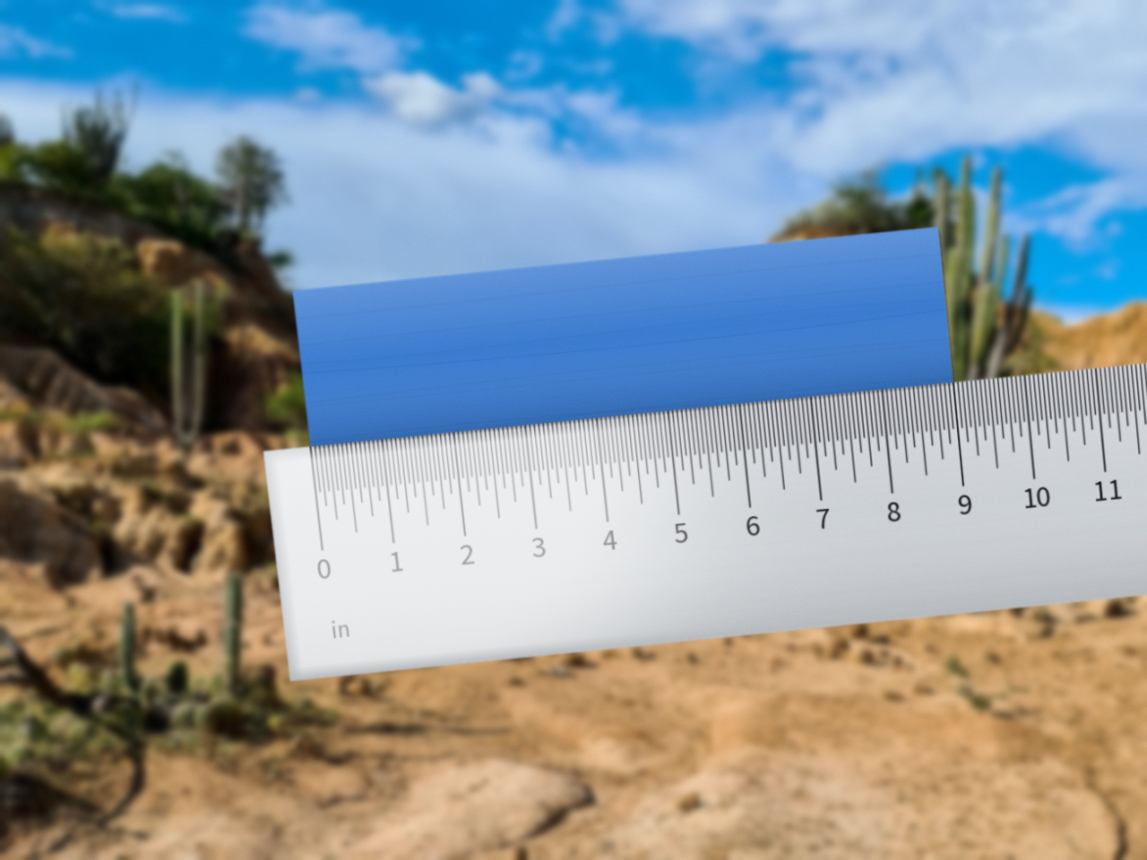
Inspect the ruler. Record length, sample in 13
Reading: in 9
